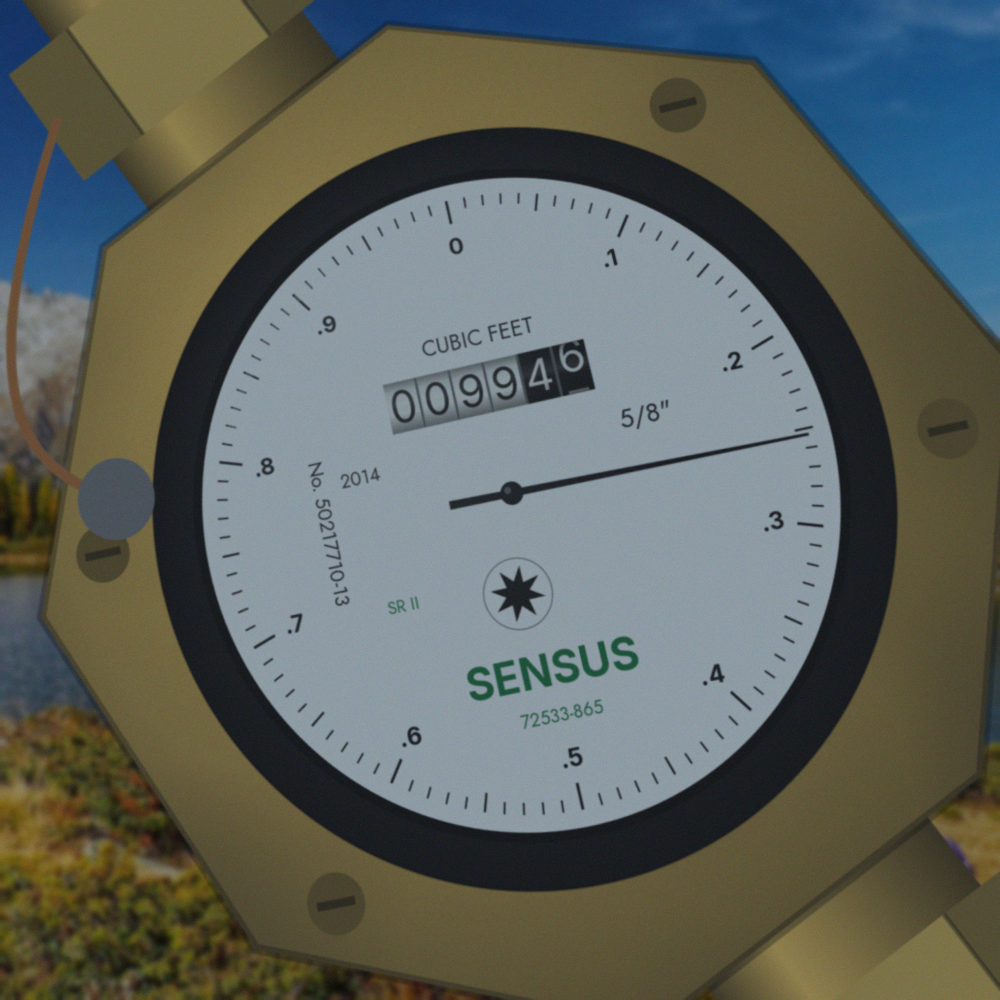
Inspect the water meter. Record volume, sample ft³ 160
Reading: ft³ 9946.25
